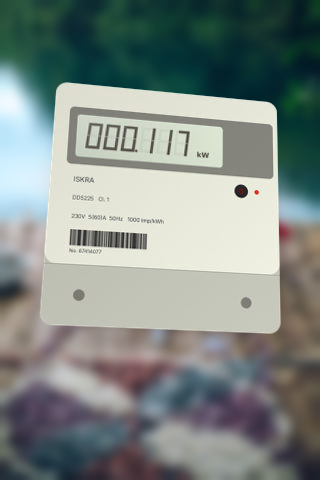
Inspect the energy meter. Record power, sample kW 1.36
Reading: kW 0.117
